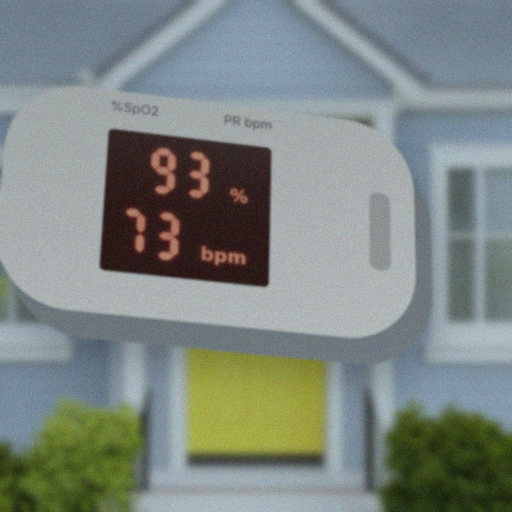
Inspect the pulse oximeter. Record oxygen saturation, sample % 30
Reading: % 93
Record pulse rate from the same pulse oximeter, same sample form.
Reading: bpm 73
